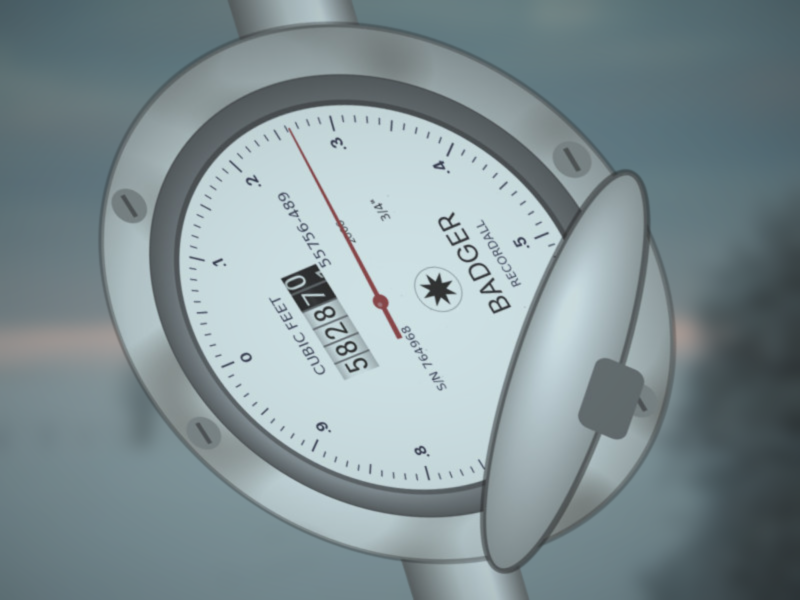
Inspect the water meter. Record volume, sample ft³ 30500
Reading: ft³ 582870.26
